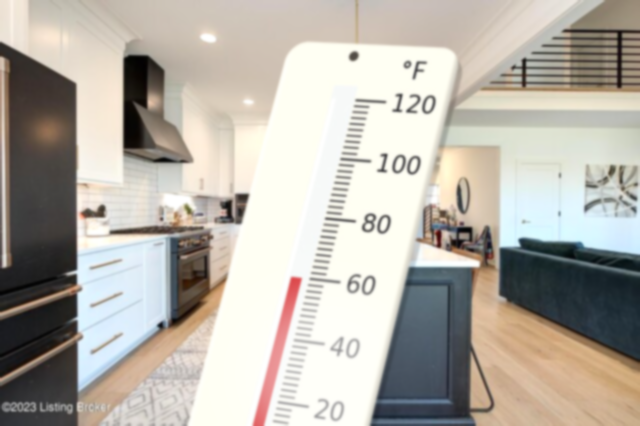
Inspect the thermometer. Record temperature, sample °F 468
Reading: °F 60
